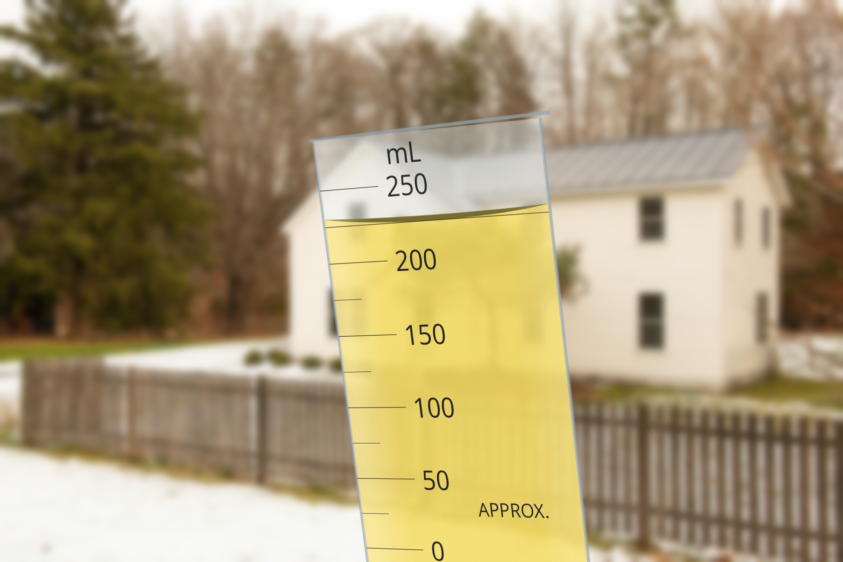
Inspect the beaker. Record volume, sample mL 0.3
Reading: mL 225
